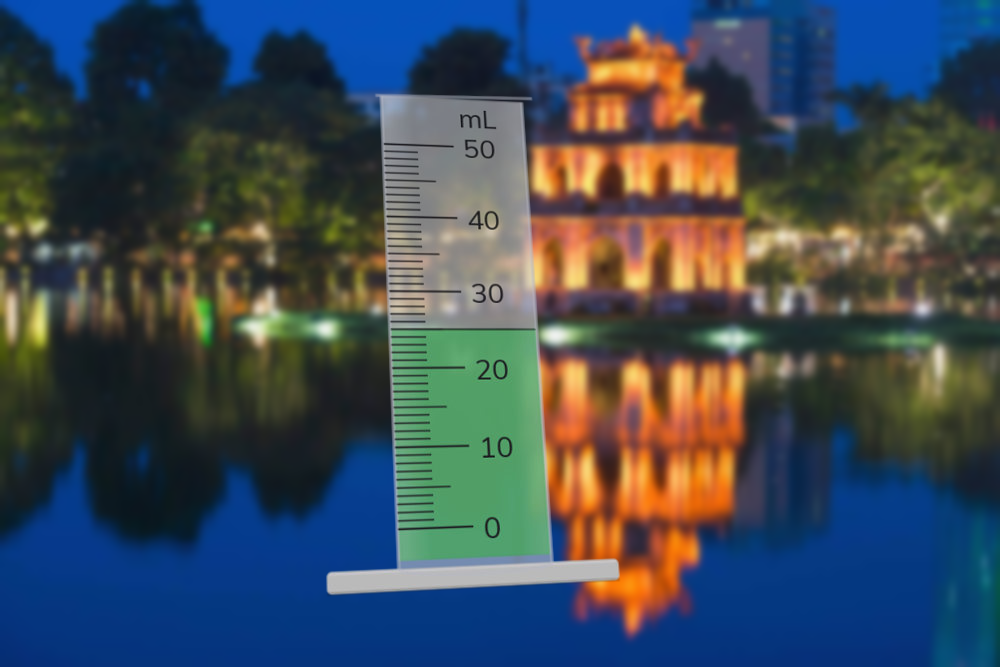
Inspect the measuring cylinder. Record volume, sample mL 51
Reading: mL 25
